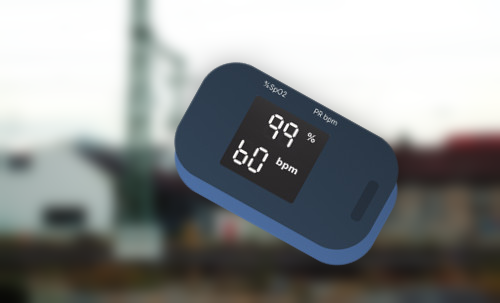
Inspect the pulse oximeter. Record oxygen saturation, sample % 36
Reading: % 99
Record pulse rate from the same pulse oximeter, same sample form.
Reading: bpm 60
